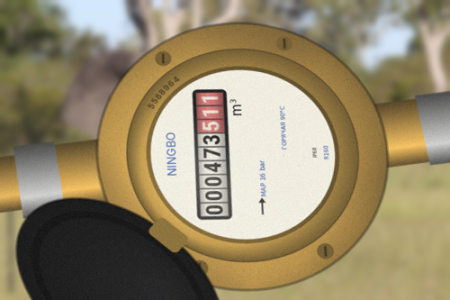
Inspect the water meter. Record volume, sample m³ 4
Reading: m³ 473.511
